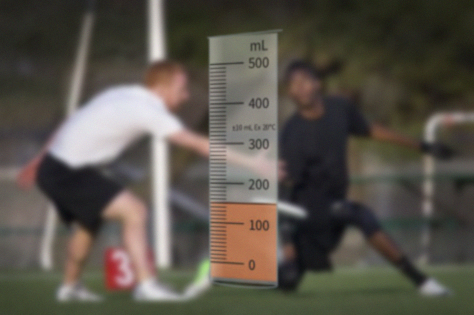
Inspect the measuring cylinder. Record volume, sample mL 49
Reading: mL 150
